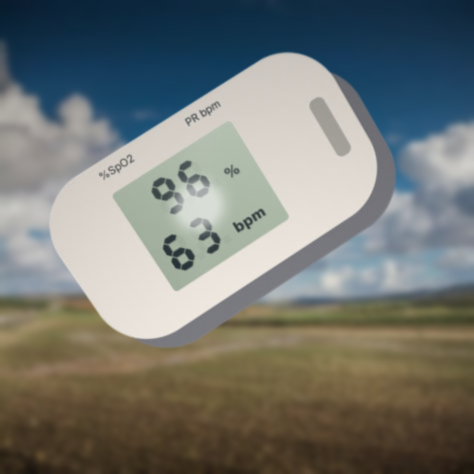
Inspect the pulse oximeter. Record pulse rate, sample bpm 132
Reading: bpm 63
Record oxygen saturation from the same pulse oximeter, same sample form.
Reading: % 96
